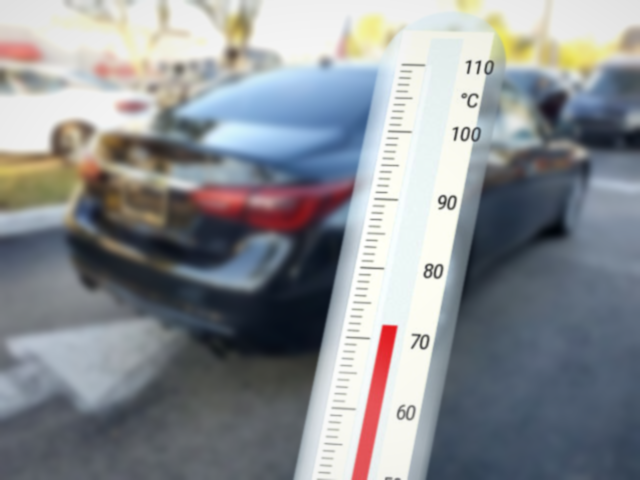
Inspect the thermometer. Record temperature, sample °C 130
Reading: °C 72
